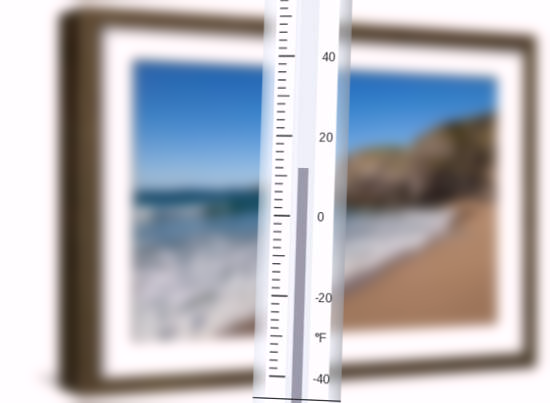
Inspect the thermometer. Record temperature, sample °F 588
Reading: °F 12
